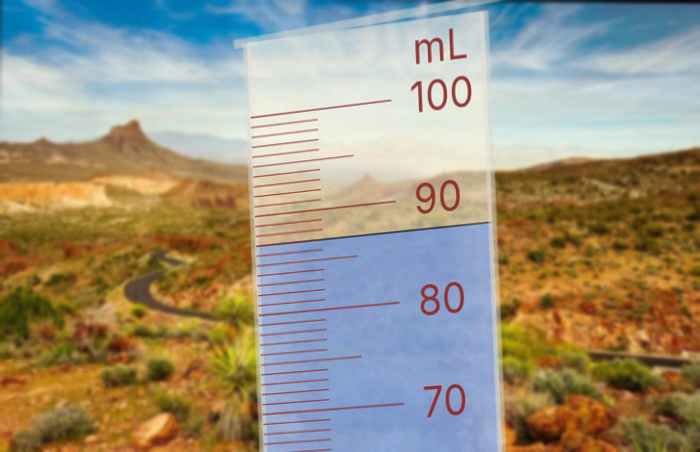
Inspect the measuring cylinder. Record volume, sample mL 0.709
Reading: mL 87
